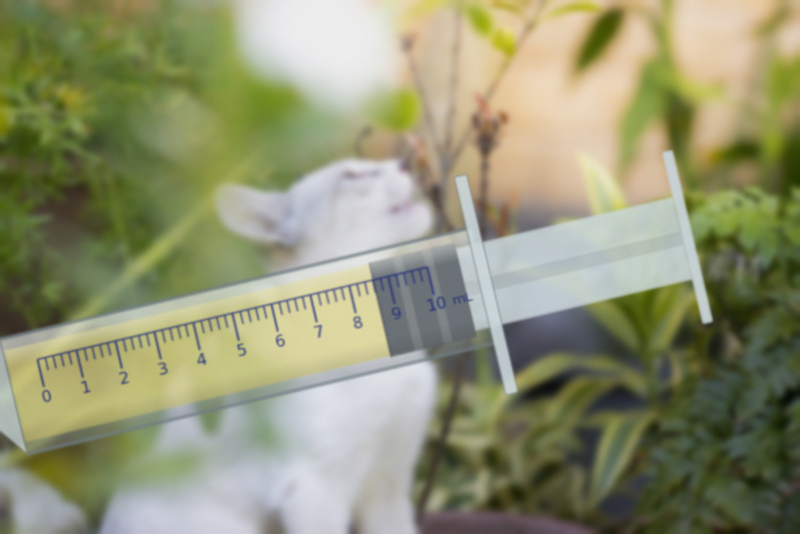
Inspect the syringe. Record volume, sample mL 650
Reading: mL 8.6
